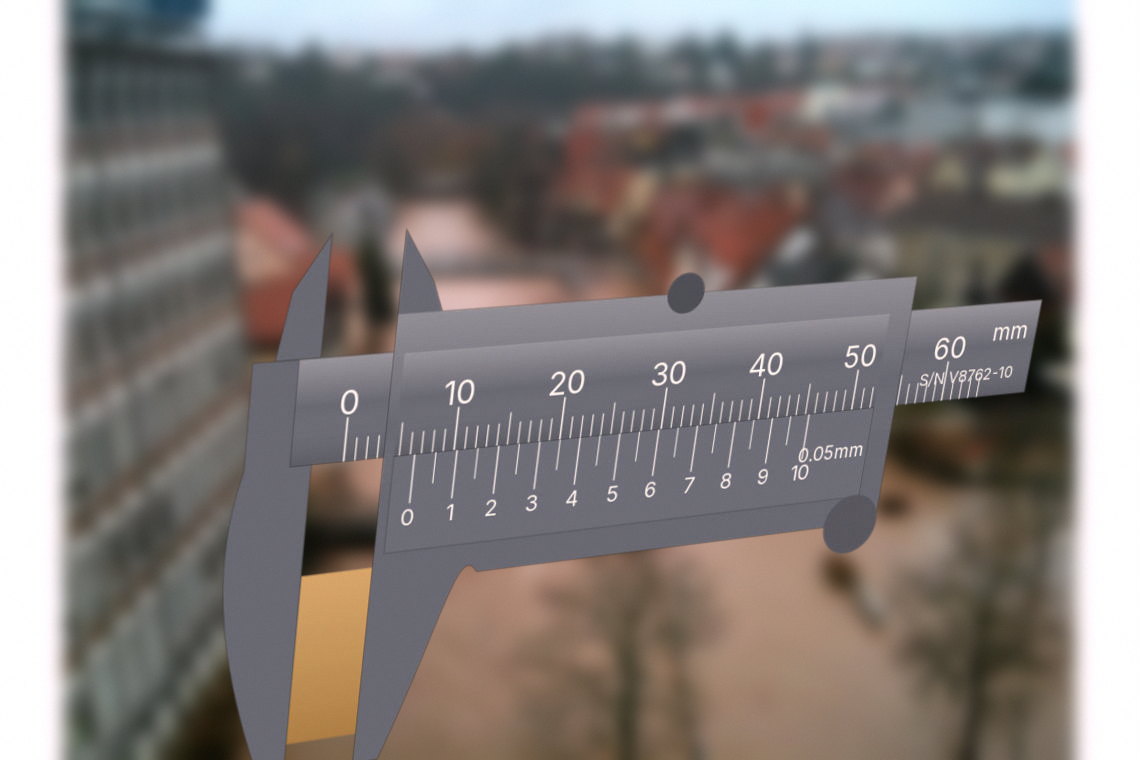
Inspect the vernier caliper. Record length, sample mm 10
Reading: mm 6.4
